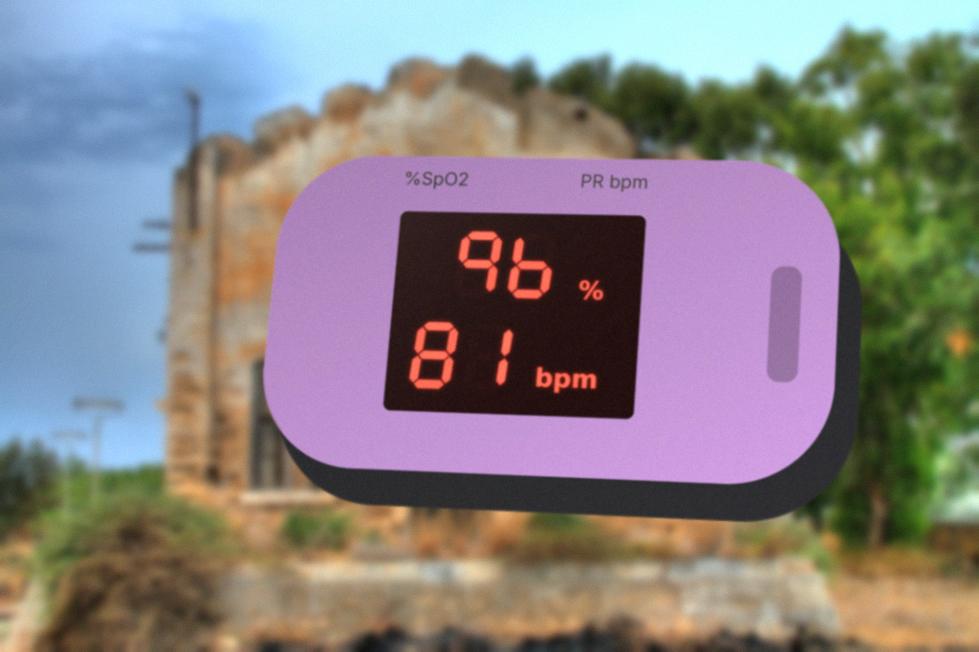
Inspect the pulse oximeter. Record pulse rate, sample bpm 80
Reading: bpm 81
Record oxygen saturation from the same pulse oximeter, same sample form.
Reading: % 96
